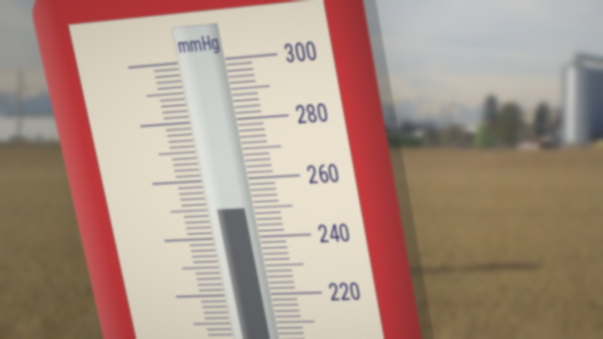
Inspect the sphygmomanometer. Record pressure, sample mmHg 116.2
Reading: mmHg 250
